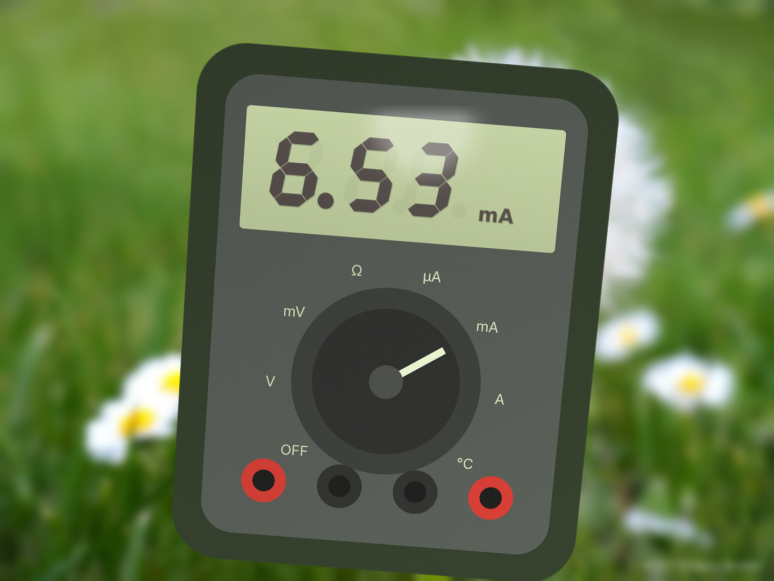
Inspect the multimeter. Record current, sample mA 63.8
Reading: mA 6.53
